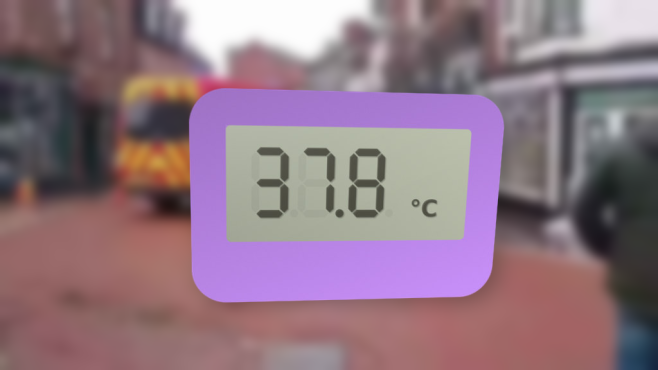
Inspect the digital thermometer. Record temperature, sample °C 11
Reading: °C 37.8
